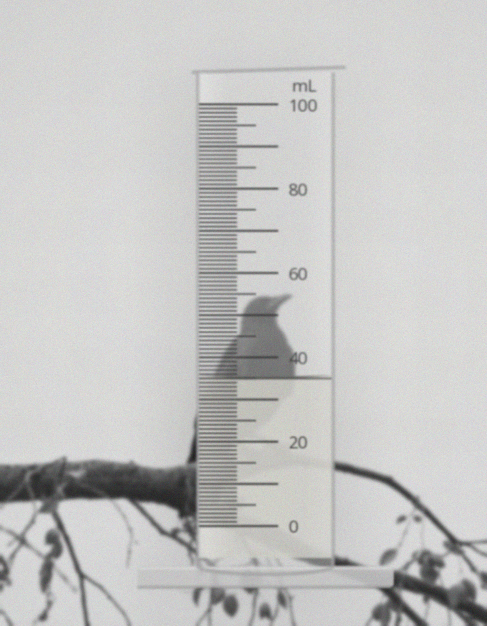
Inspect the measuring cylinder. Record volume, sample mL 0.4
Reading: mL 35
